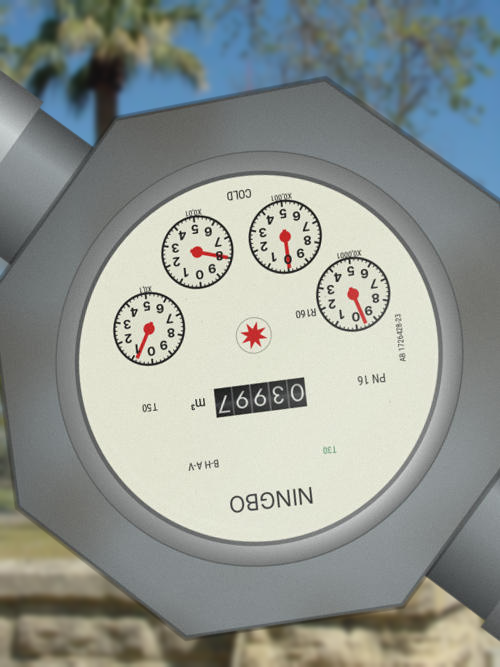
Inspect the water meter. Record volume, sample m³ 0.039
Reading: m³ 3997.0799
